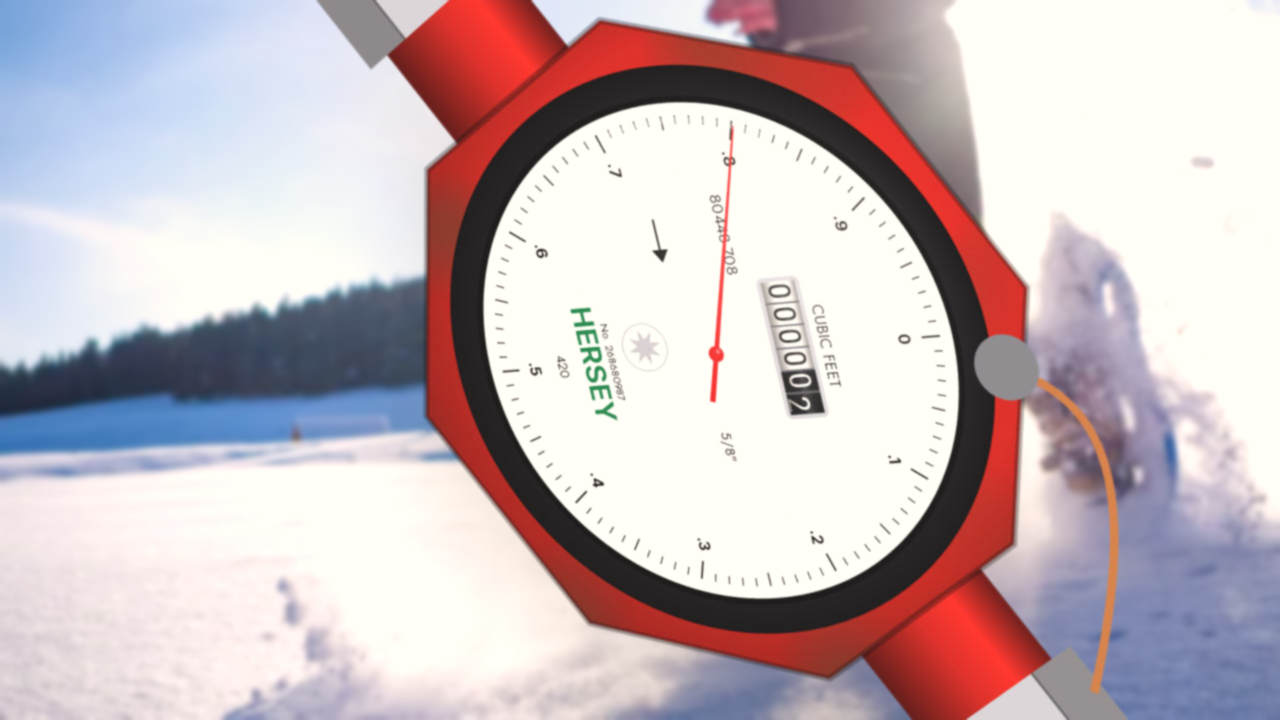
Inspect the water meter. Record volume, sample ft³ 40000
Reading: ft³ 1.80
